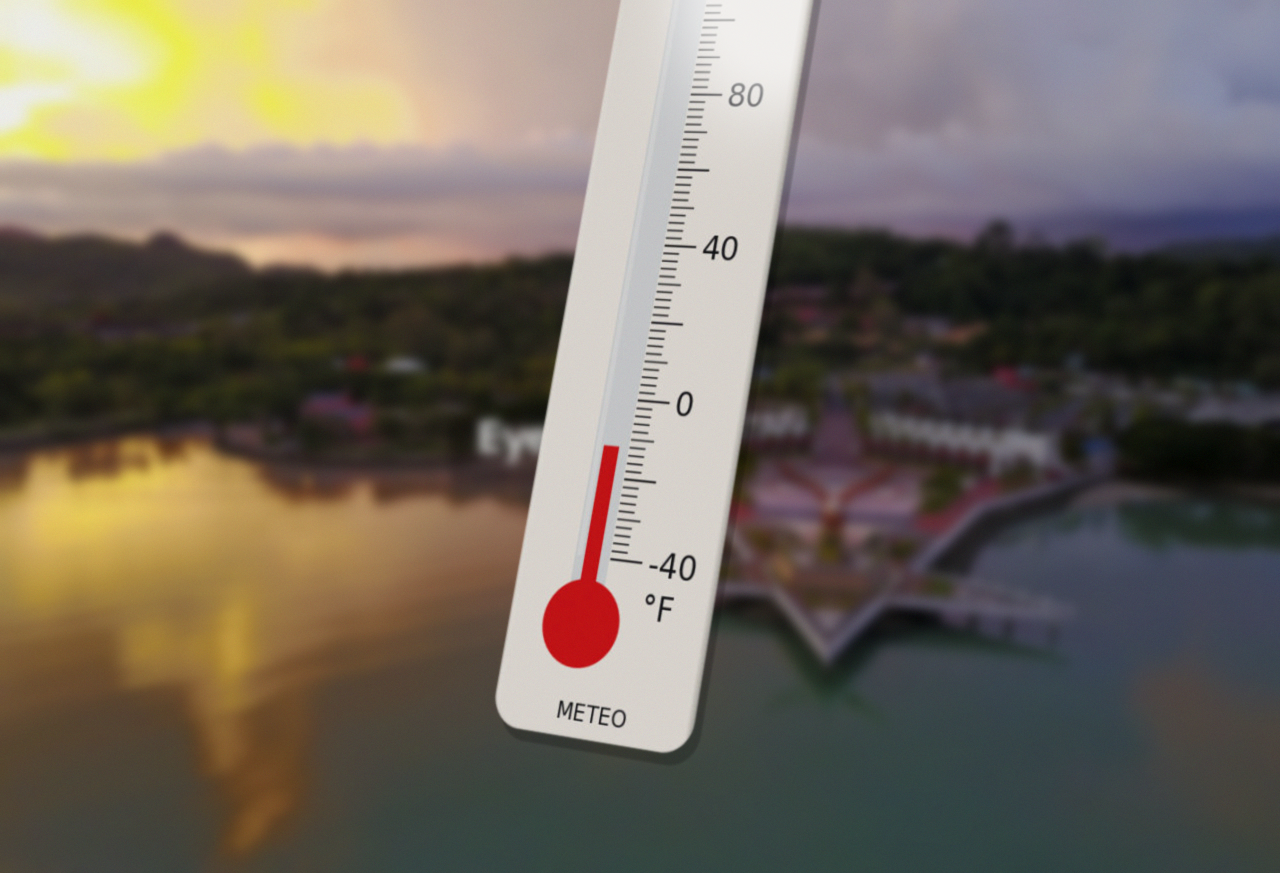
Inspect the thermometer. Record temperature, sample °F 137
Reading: °F -12
